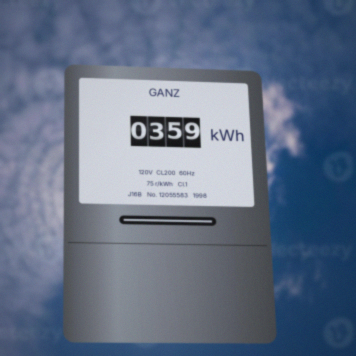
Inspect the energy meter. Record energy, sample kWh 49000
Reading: kWh 359
